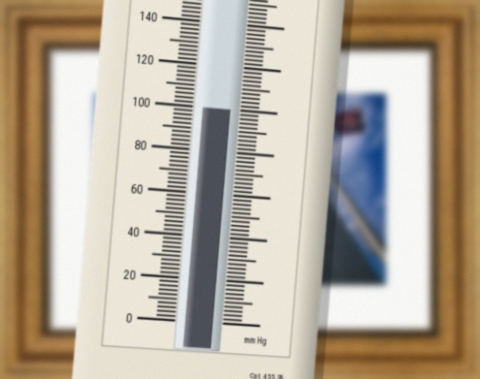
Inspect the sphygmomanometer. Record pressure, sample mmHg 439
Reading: mmHg 100
